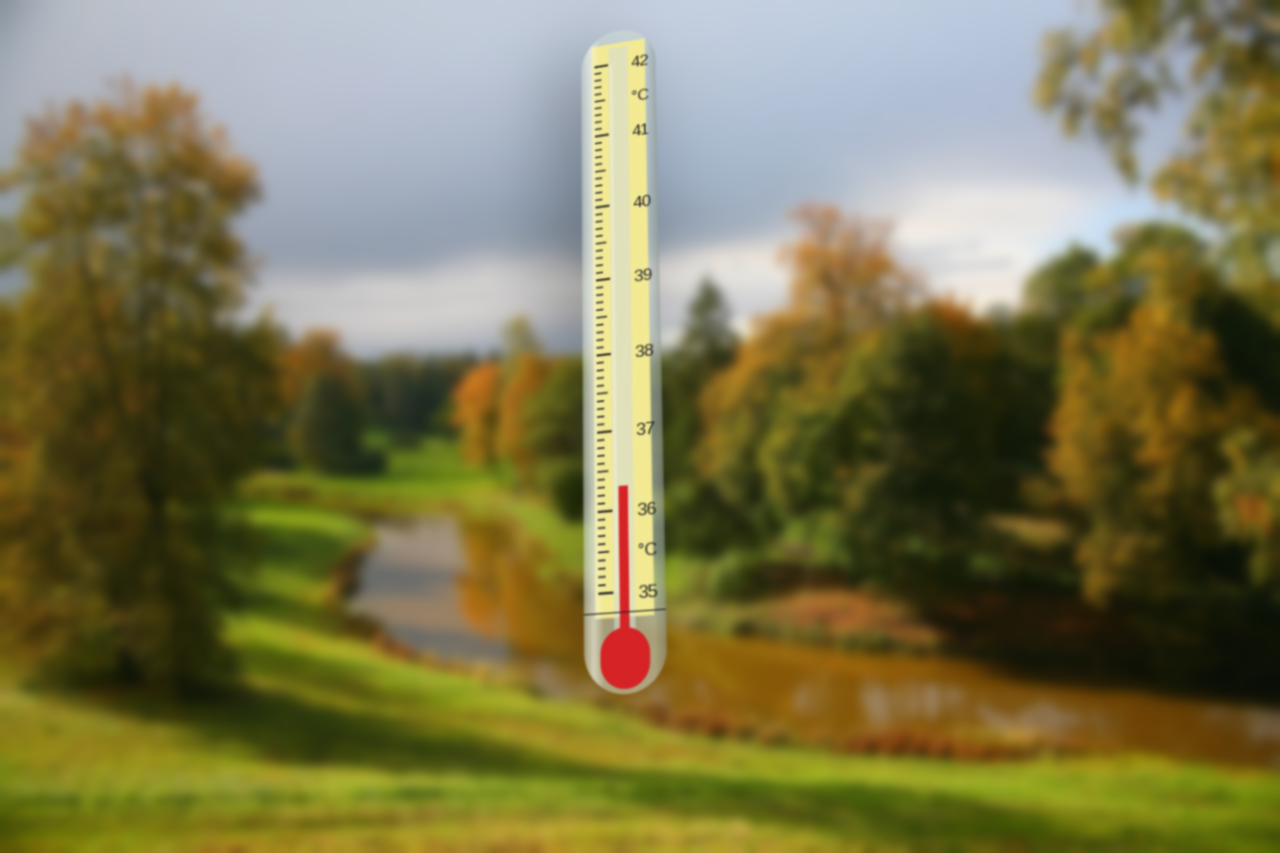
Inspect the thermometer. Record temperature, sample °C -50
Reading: °C 36.3
